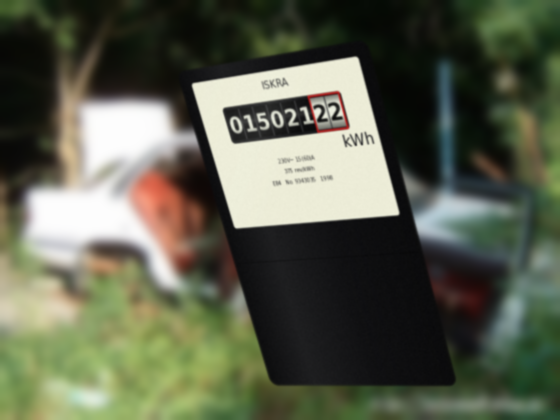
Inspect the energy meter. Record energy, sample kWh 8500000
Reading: kWh 15021.22
